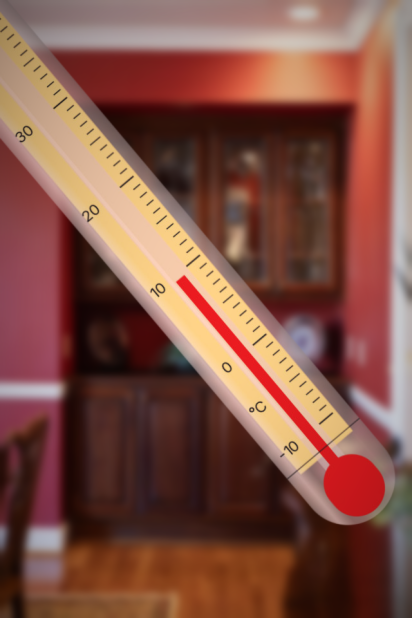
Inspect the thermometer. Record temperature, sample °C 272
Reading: °C 9.5
